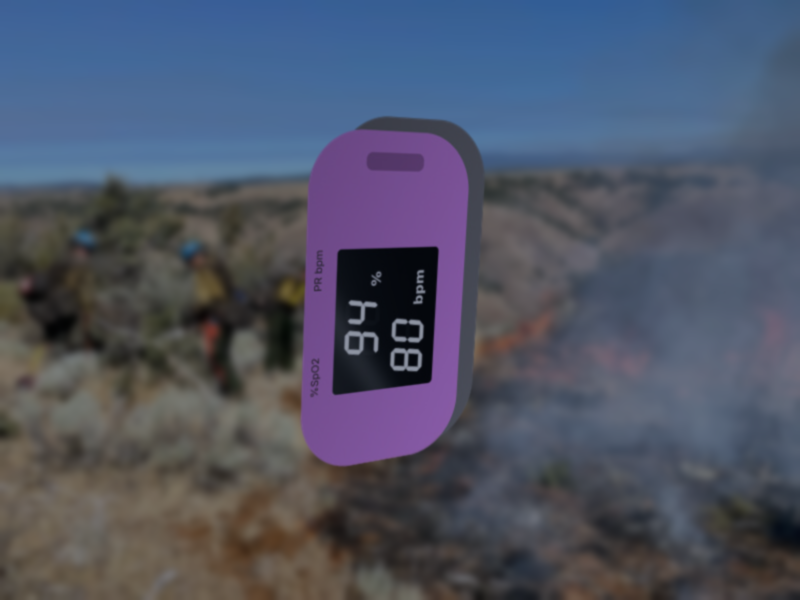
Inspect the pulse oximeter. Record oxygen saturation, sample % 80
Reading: % 94
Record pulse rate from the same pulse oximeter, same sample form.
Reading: bpm 80
